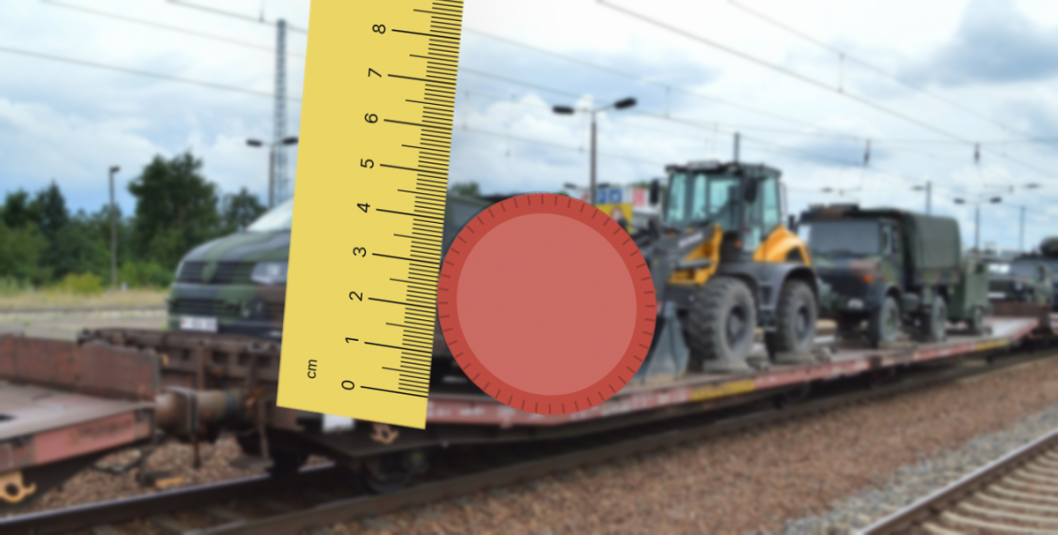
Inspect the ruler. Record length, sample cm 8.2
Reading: cm 4.9
